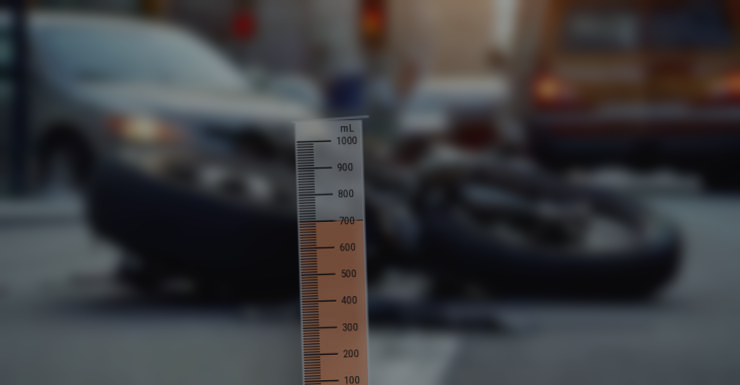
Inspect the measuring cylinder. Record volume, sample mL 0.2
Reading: mL 700
